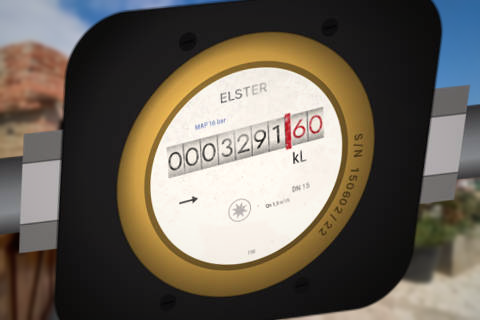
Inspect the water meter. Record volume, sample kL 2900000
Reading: kL 3291.60
